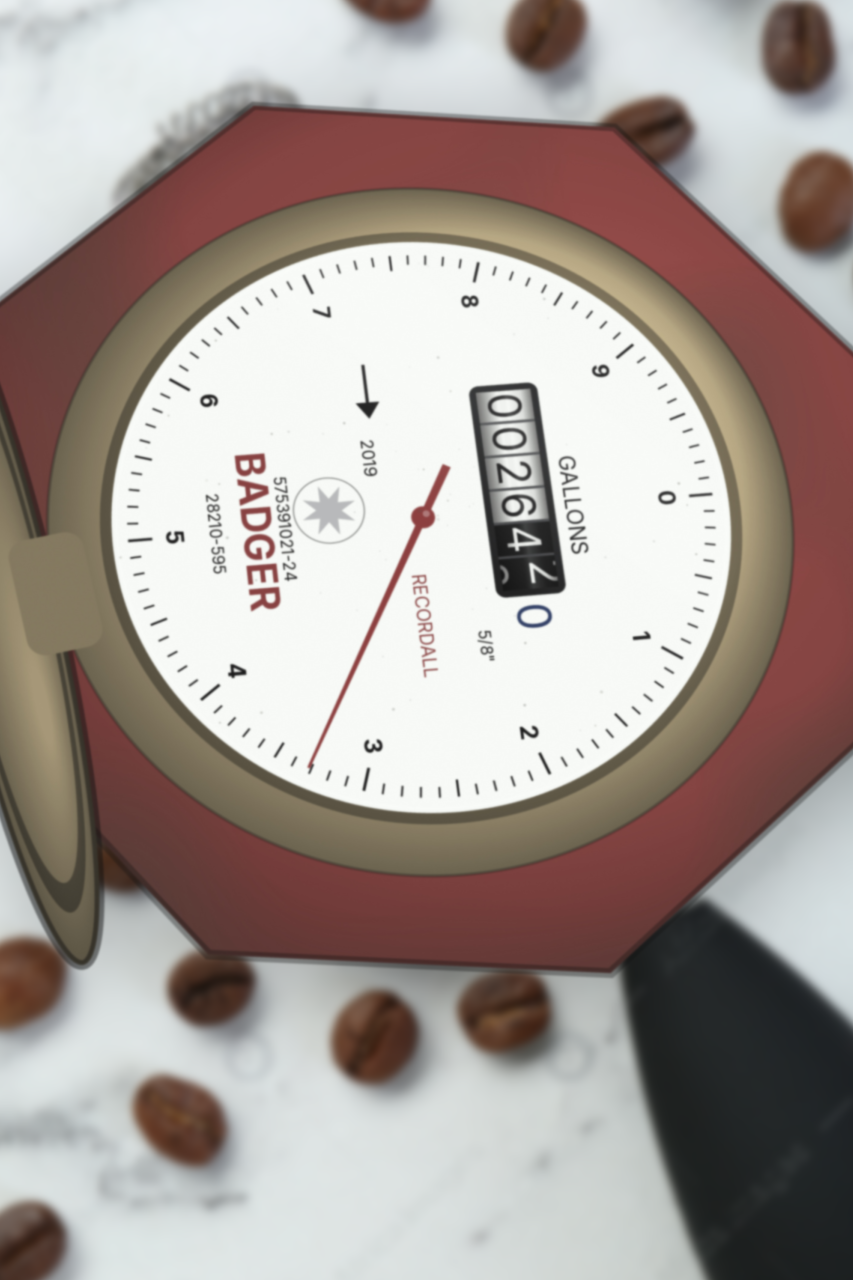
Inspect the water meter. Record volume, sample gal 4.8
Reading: gal 26423.3
